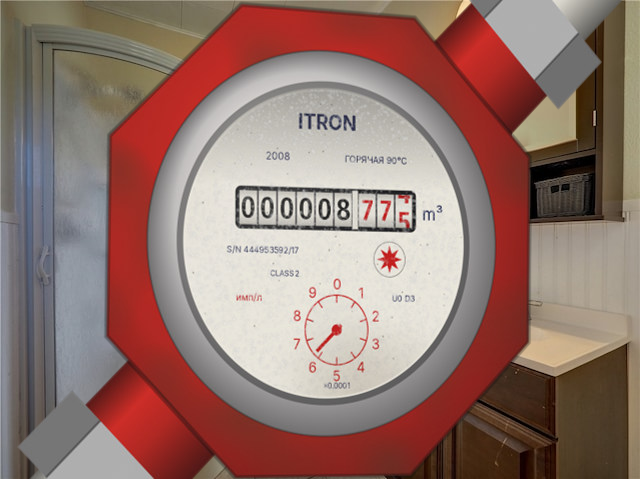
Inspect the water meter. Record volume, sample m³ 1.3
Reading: m³ 8.7746
